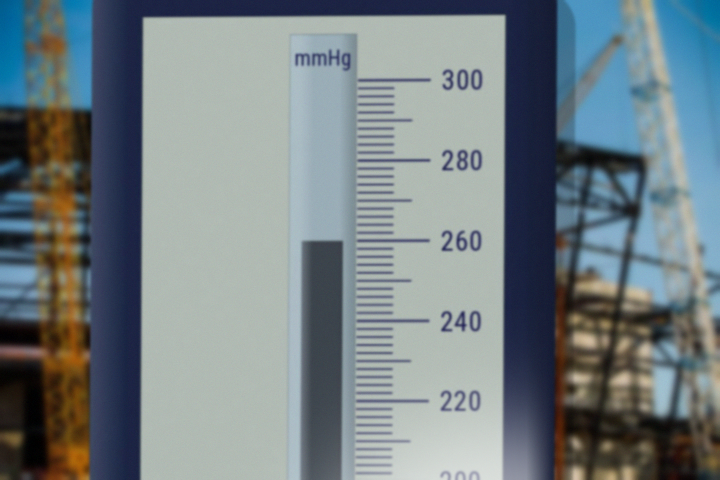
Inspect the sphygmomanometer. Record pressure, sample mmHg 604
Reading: mmHg 260
